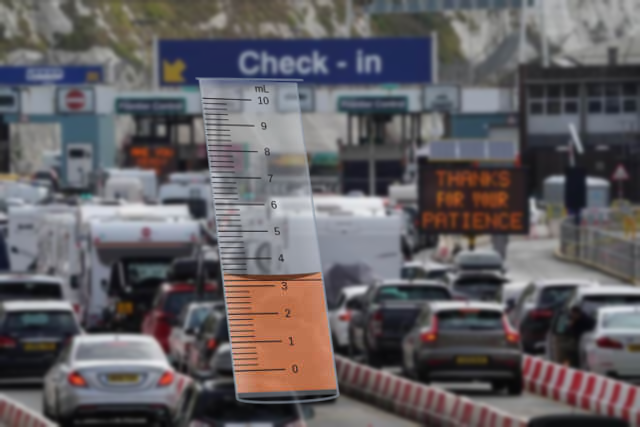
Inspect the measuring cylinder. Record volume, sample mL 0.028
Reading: mL 3.2
